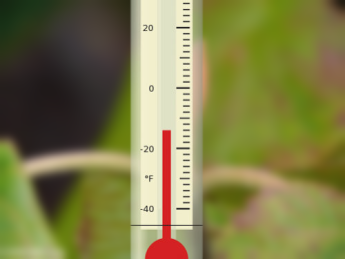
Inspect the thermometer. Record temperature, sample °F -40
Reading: °F -14
